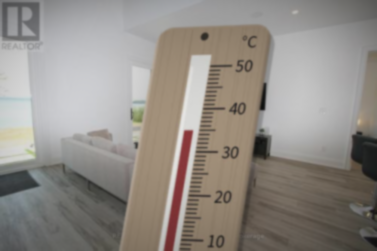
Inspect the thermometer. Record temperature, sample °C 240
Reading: °C 35
